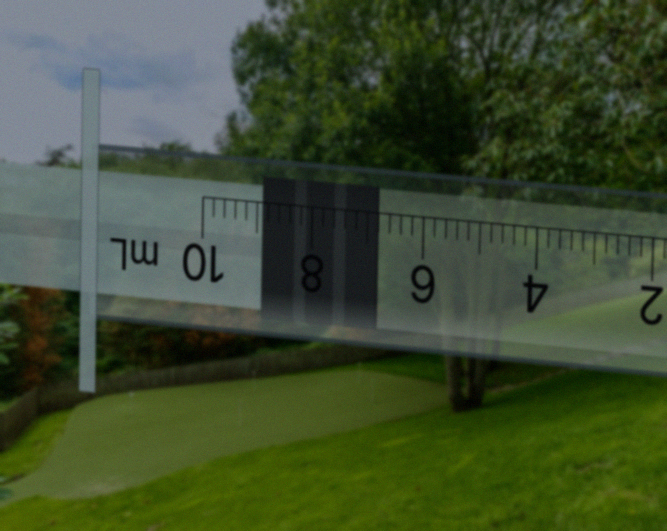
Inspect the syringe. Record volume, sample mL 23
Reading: mL 6.8
